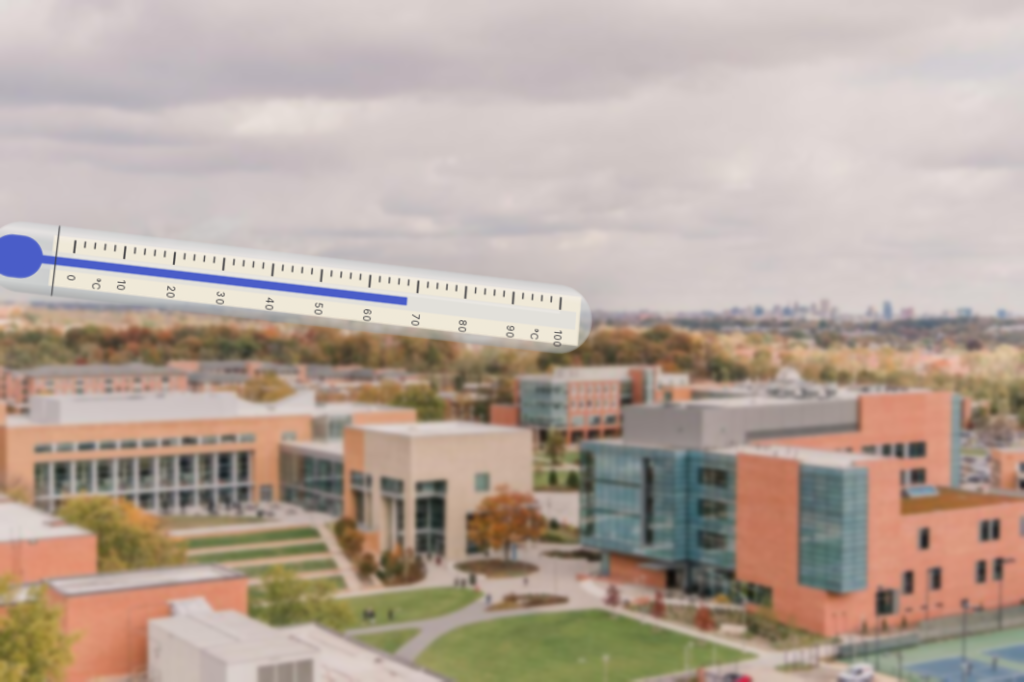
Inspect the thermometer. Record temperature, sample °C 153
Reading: °C 68
